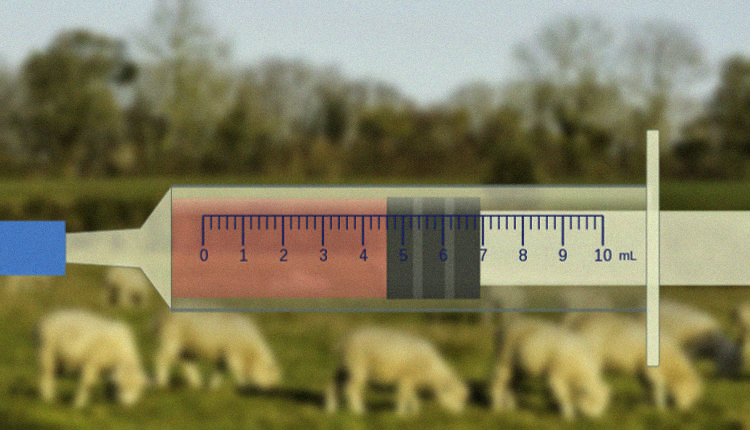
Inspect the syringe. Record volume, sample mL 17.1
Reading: mL 4.6
